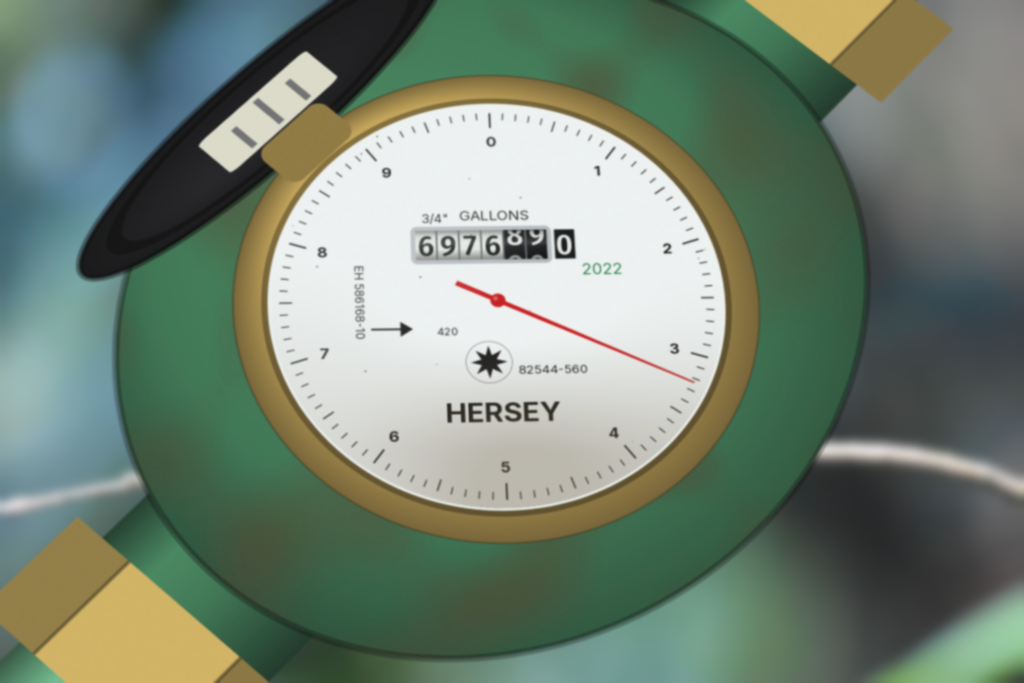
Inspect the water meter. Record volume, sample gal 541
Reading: gal 6976893.2
